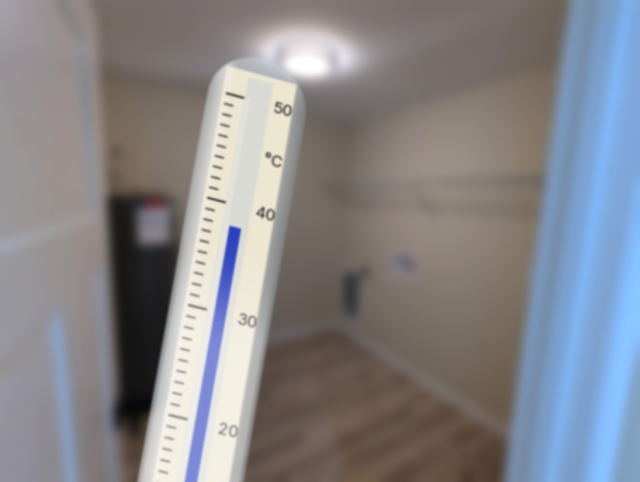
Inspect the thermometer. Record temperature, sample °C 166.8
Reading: °C 38
